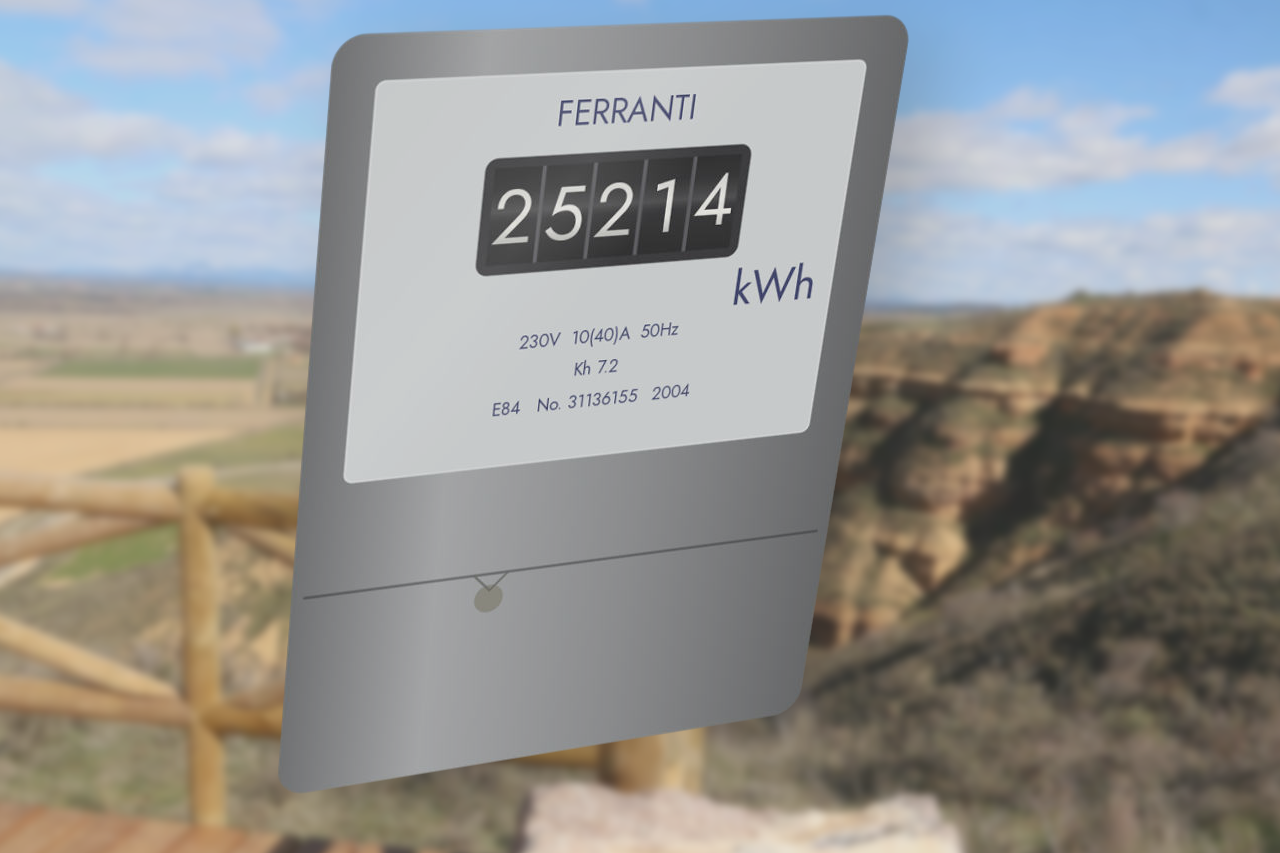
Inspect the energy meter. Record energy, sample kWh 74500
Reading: kWh 25214
